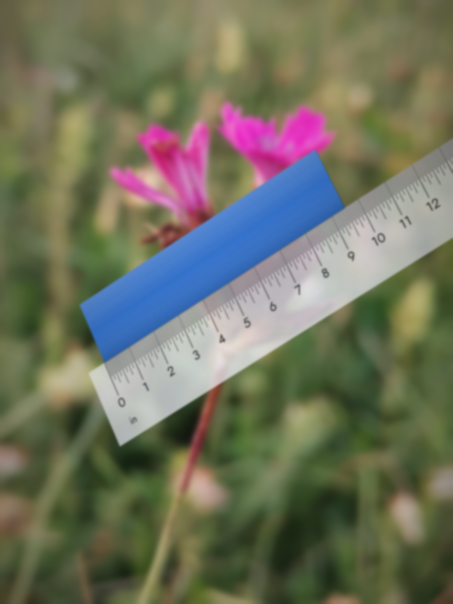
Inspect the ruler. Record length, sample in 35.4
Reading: in 9.5
